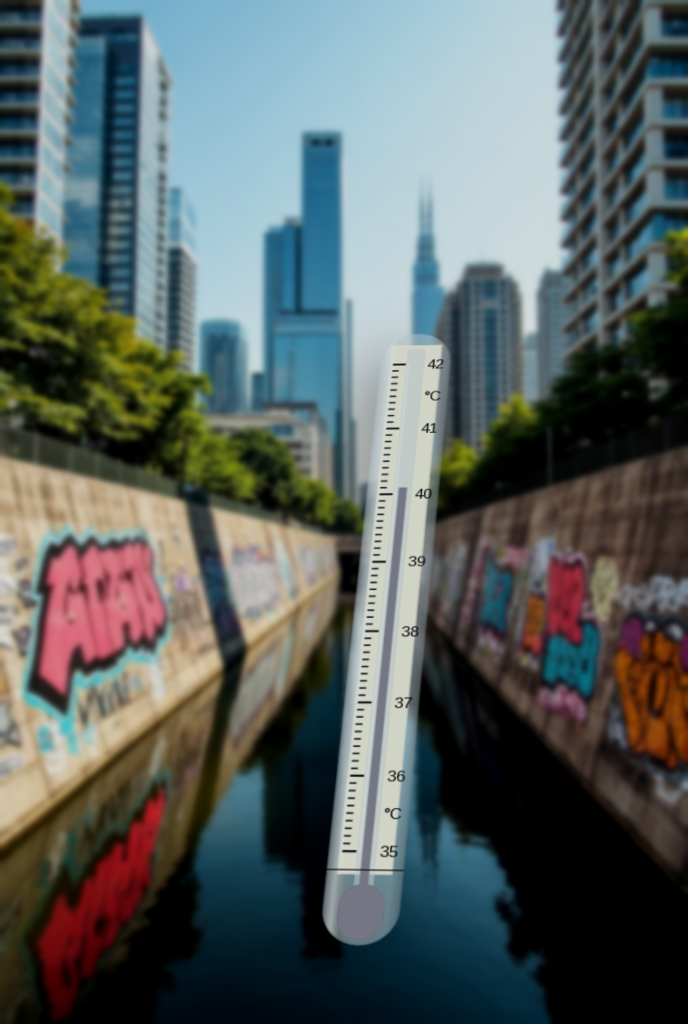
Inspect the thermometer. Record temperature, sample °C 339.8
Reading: °C 40.1
